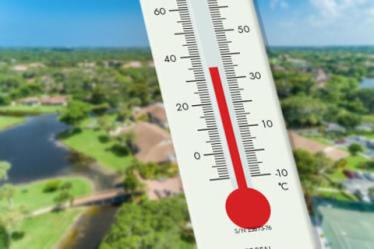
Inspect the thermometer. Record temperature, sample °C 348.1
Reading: °C 35
